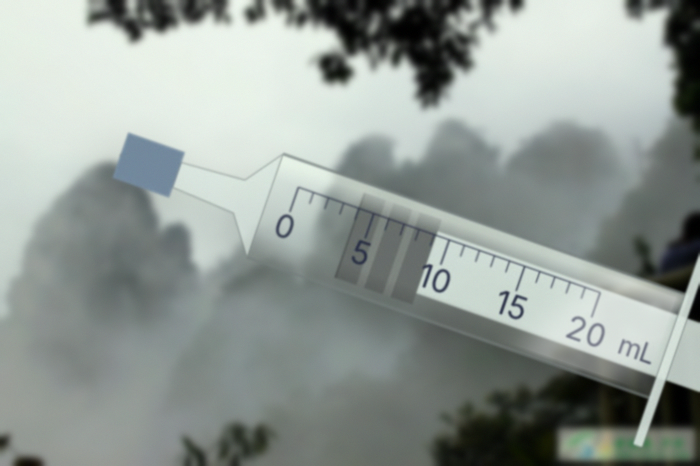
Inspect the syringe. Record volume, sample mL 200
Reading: mL 4
